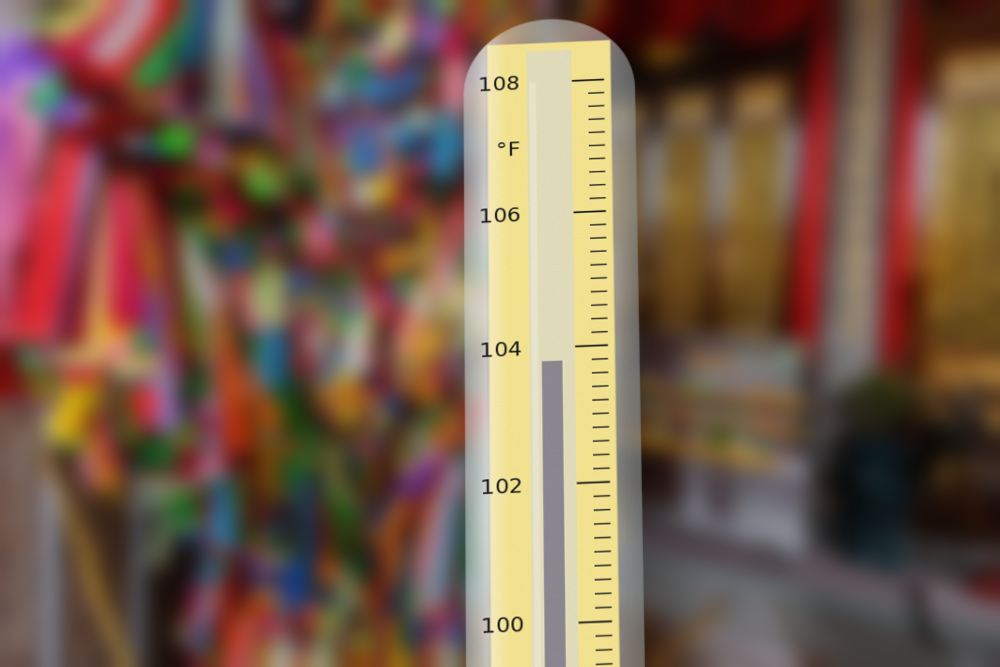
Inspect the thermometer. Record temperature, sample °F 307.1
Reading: °F 103.8
